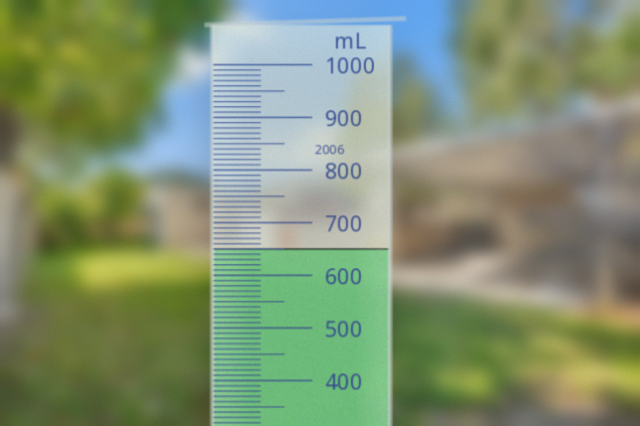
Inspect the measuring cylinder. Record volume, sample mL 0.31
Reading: mL 650
